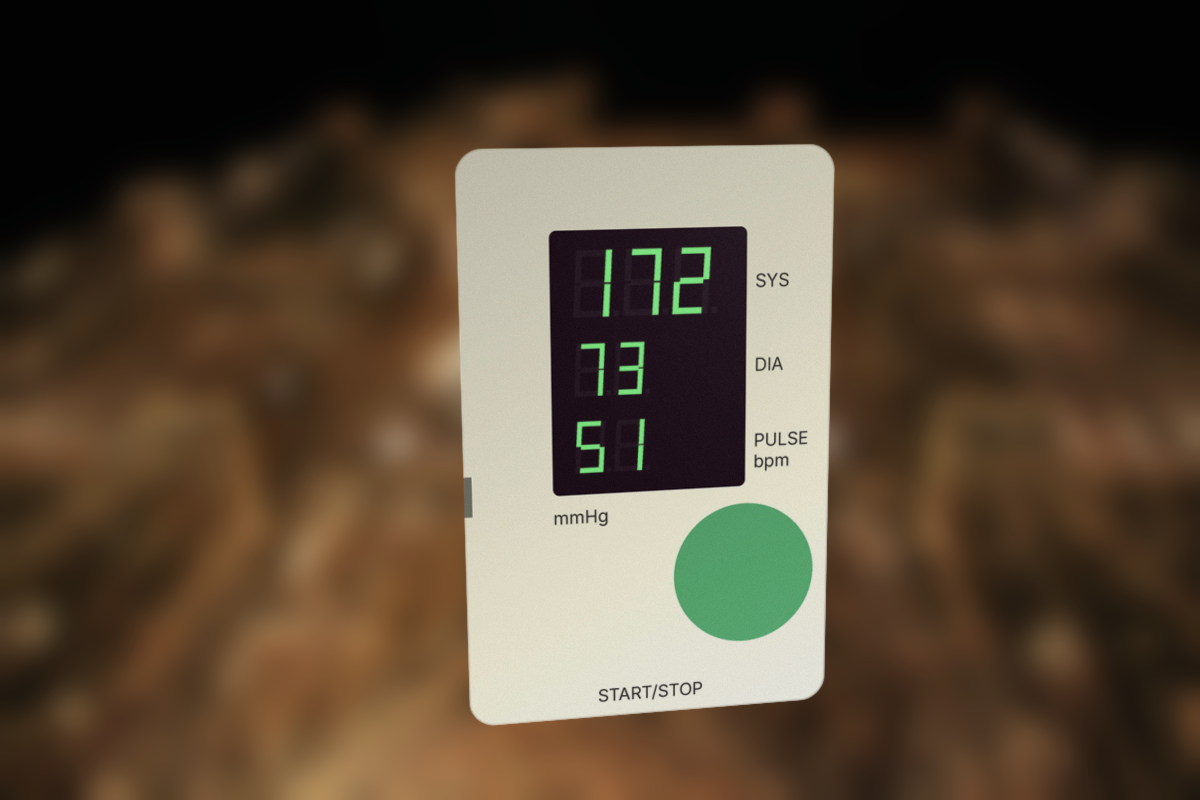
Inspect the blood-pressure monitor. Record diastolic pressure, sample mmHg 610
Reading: mmHg 73
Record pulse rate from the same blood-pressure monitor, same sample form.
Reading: bpm 51
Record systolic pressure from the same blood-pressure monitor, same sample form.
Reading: mmHg 172
